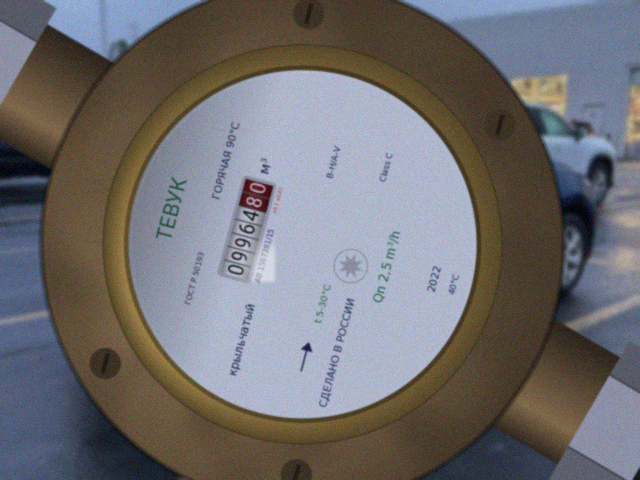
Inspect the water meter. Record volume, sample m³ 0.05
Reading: m³ 9964.80
